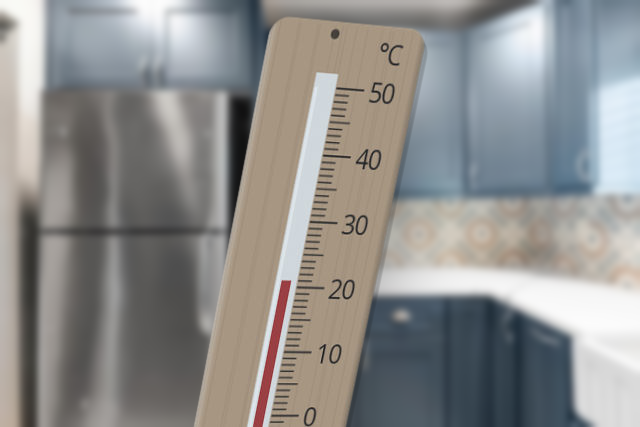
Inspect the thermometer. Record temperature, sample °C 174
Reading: °C 21
